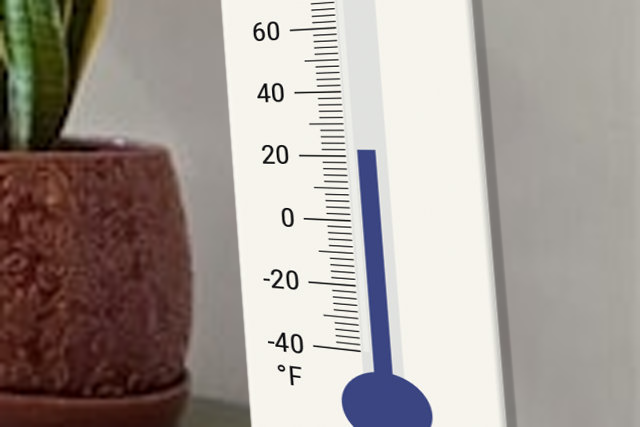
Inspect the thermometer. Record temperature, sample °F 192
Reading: °F 22
